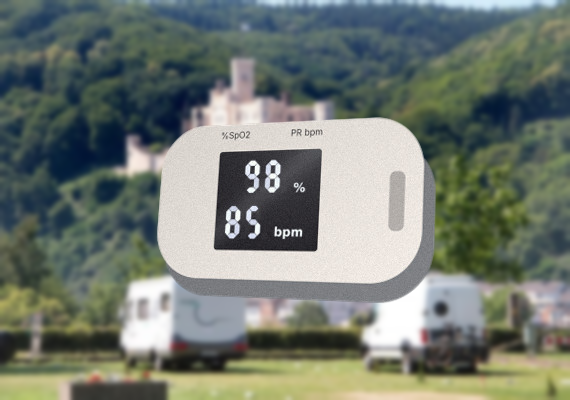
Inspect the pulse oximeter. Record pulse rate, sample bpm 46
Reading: bpm 85
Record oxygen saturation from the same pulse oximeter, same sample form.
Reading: % 98
